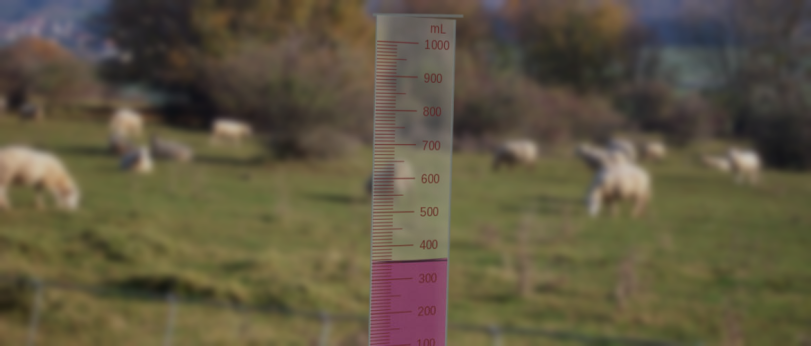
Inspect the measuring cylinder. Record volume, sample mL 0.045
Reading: mL 350
